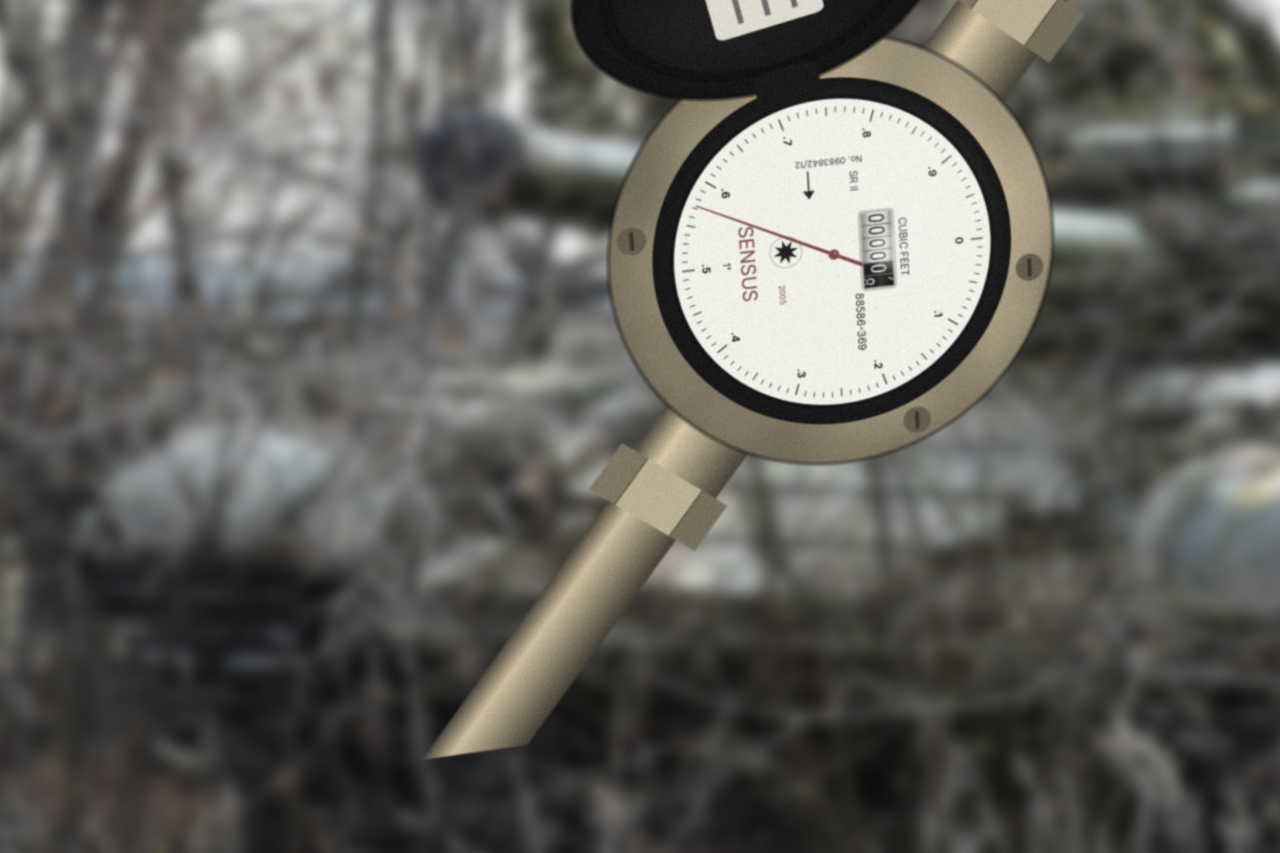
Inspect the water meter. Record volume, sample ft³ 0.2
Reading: ft³ 7.57
